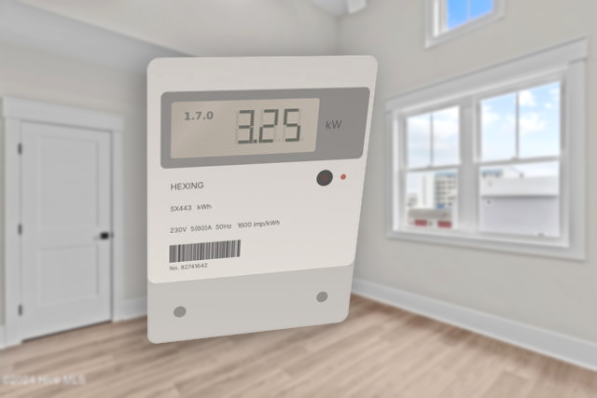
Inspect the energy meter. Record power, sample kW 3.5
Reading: kW 3.25
